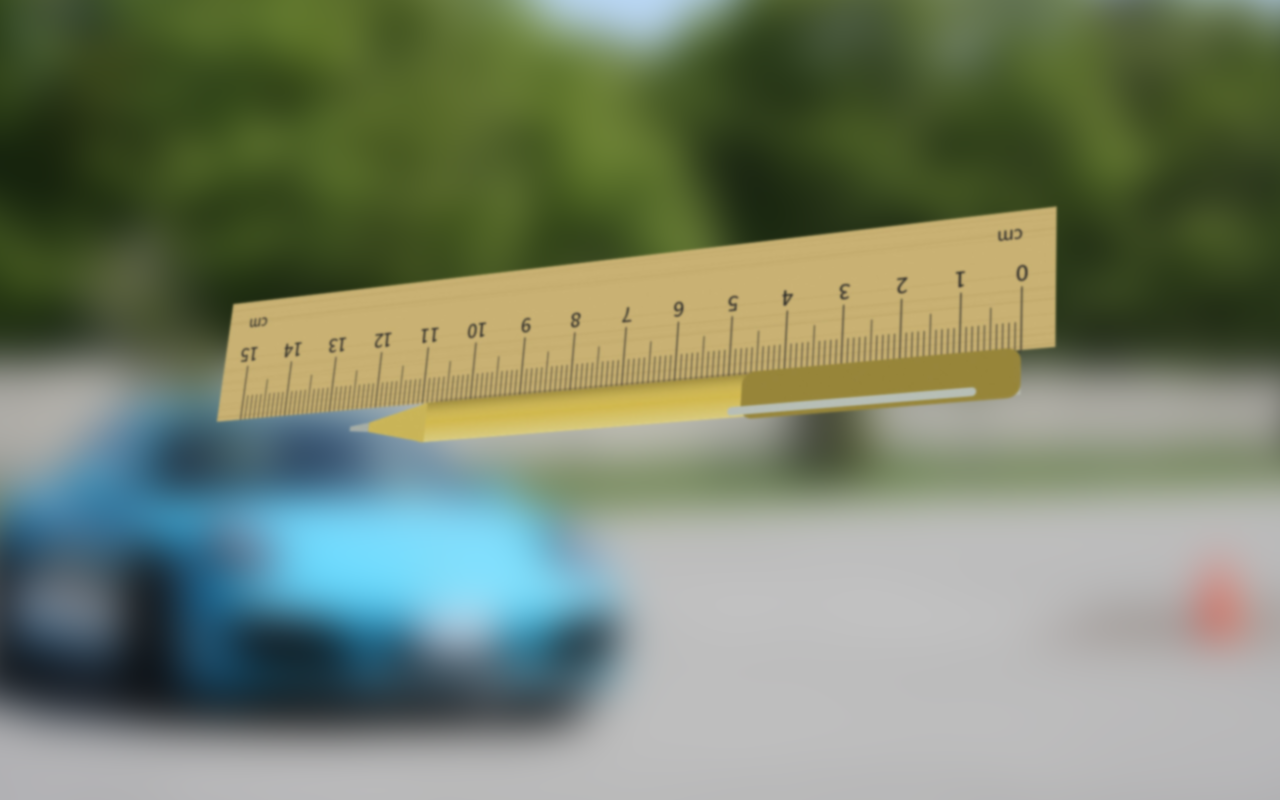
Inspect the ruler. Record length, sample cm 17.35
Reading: cm 12.5
